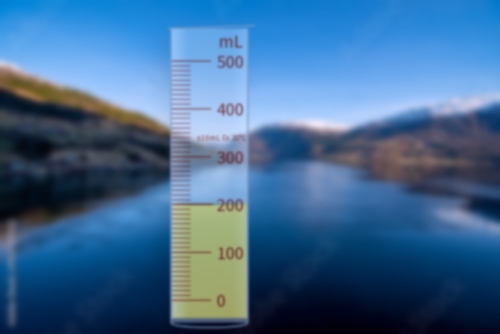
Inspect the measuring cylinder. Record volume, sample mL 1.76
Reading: mL 200
